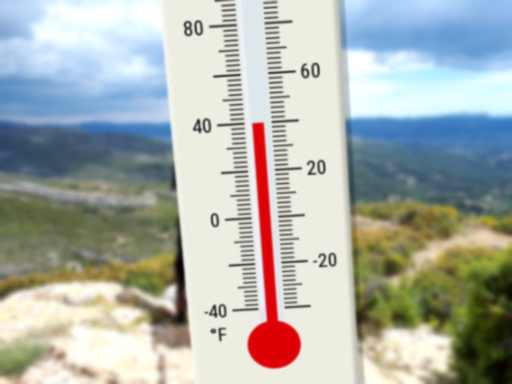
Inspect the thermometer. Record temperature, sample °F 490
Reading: °F 40
